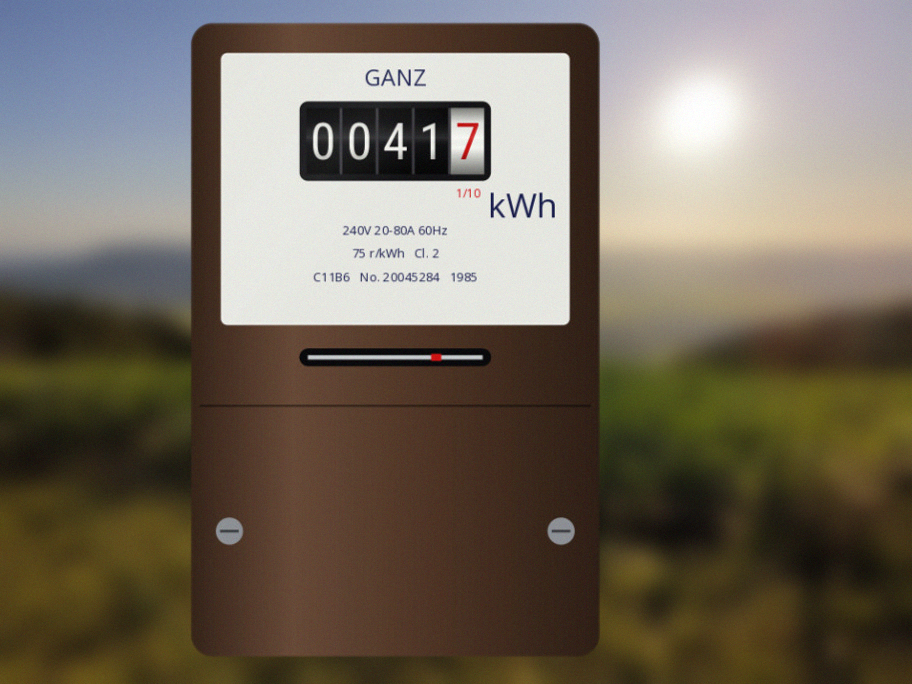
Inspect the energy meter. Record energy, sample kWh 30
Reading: kWh 41.7
